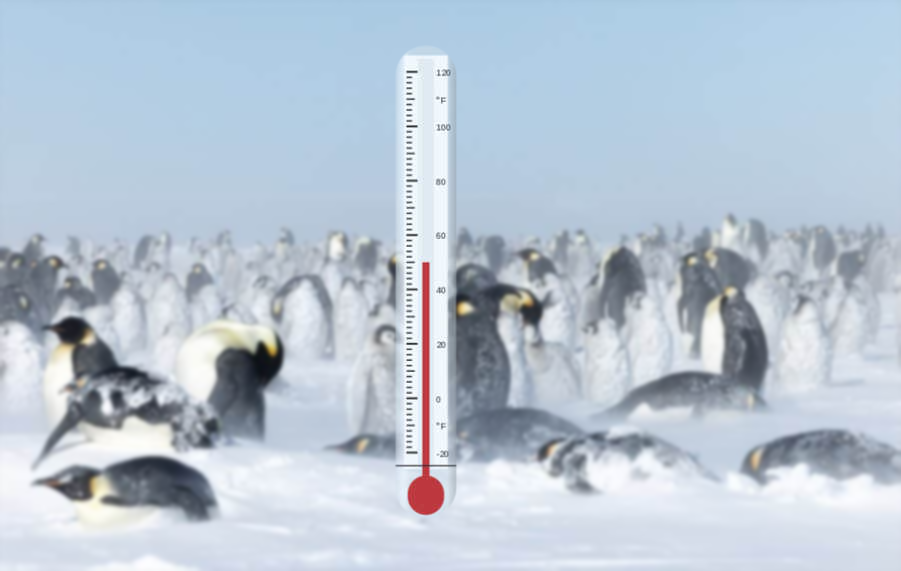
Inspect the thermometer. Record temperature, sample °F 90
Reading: °F 50
